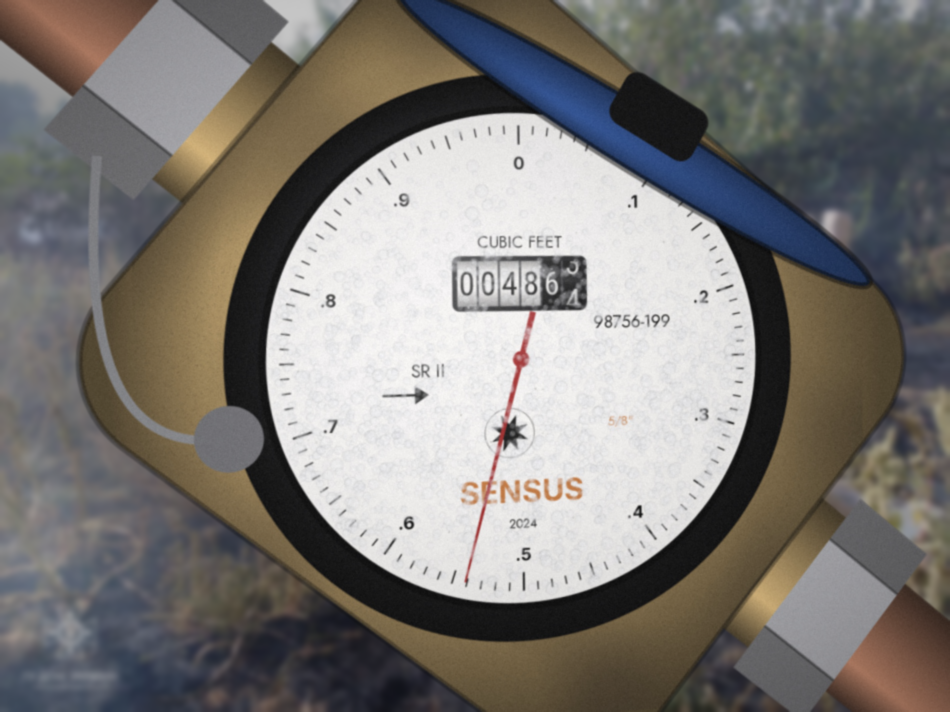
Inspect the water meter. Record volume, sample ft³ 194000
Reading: ft³ 4863.54
